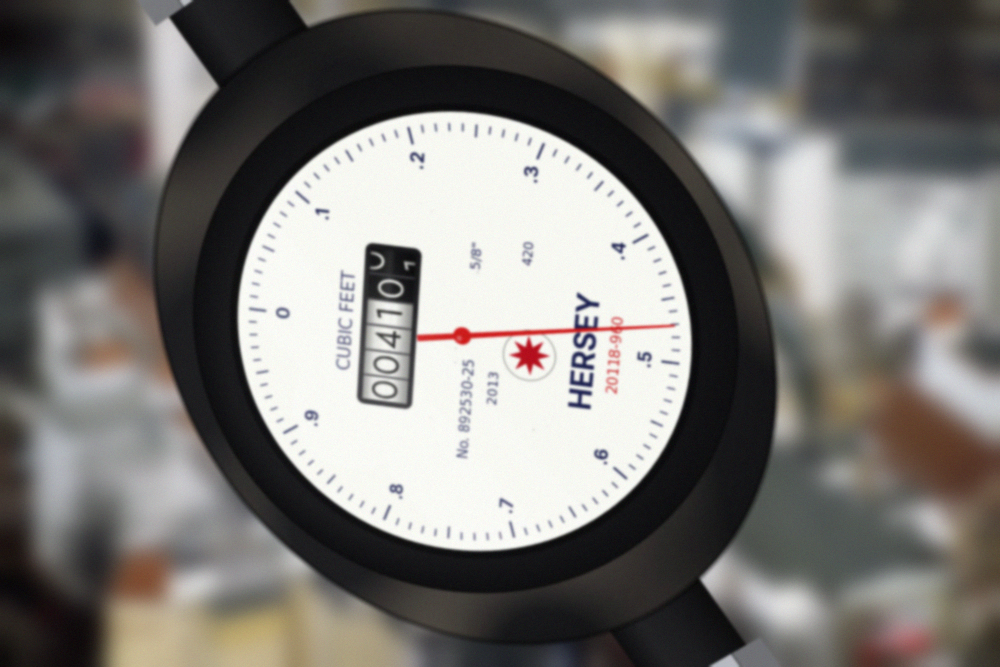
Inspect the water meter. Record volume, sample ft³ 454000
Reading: ft³ 4100.47
